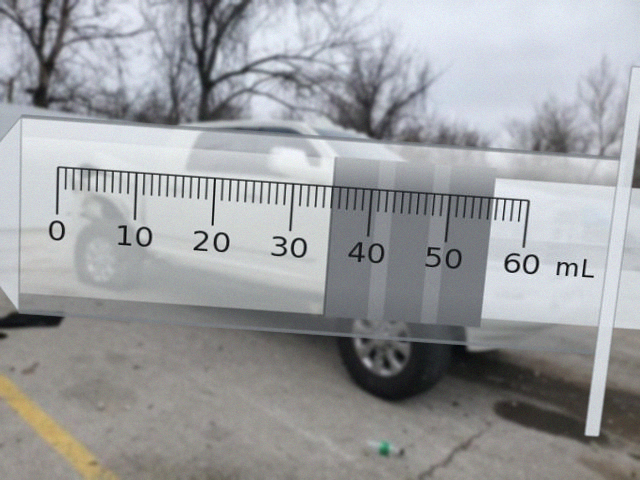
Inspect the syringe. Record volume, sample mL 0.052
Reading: mL 35
